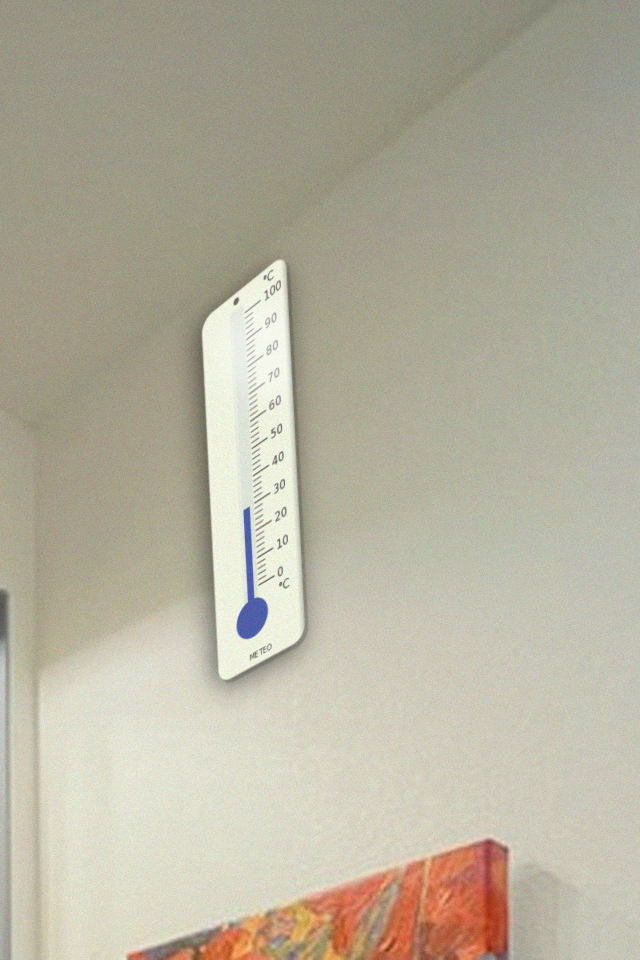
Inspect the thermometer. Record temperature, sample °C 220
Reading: °C 30
